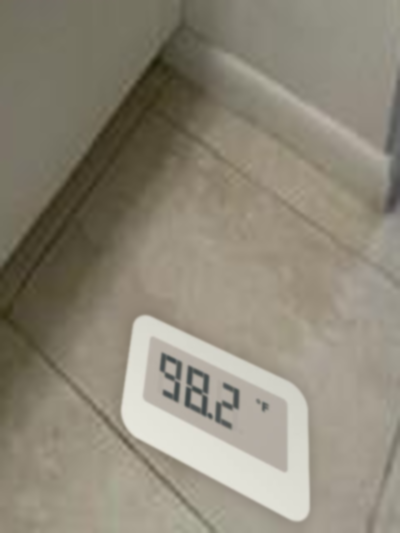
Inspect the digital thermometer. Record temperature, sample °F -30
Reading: °F 98.2
